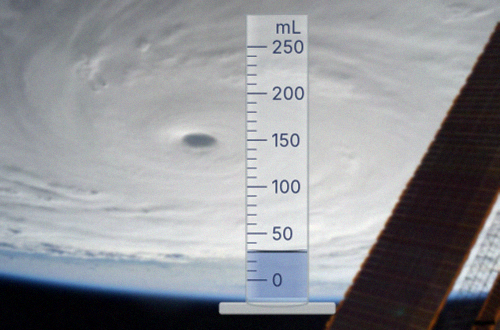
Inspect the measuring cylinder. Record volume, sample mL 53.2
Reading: mL 30
